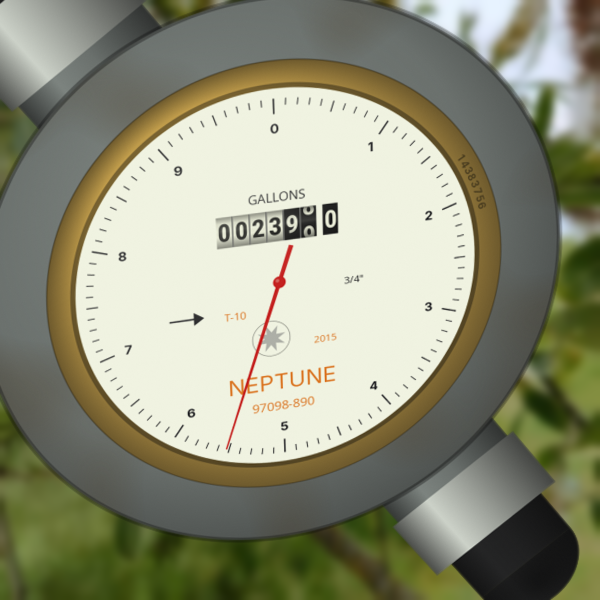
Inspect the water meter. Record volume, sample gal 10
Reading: gal 23985.5
